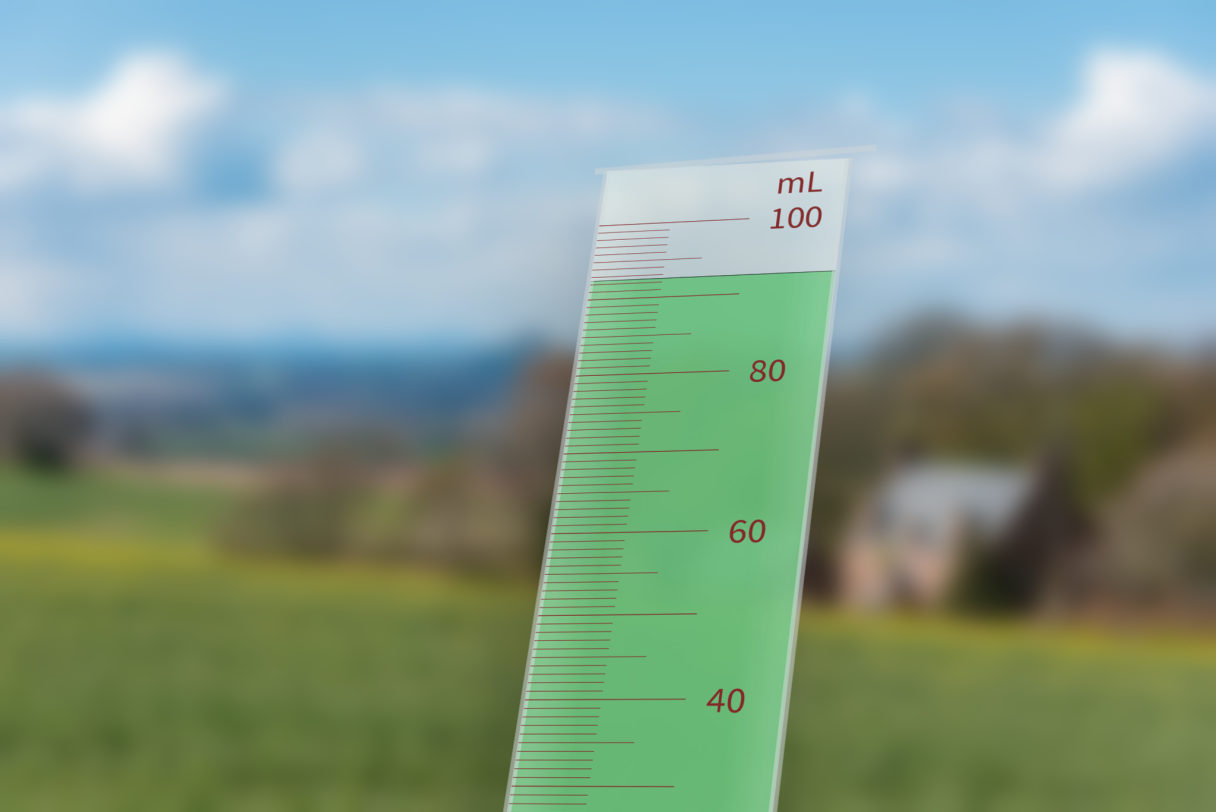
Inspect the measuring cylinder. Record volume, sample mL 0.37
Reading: mL 92.5
